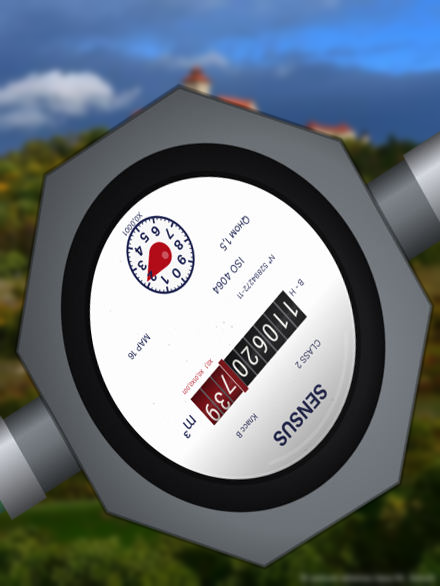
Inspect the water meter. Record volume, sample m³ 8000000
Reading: m³ 110620.7392
